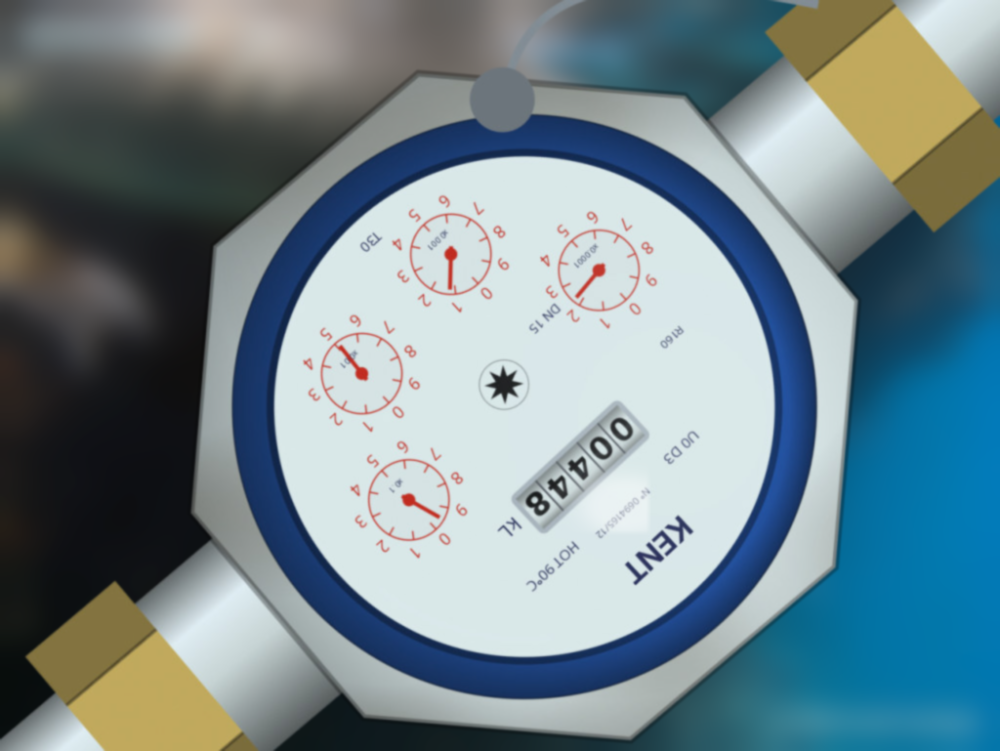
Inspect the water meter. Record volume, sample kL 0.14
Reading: kL 447.9512
